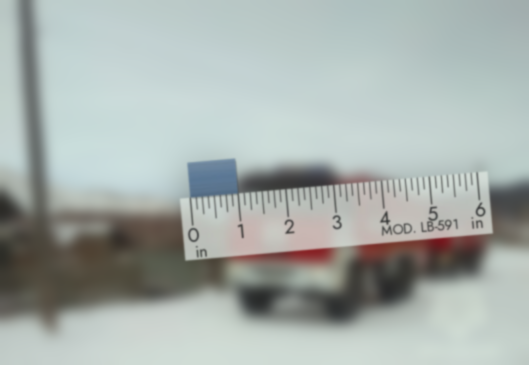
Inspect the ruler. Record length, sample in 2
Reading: in 1
